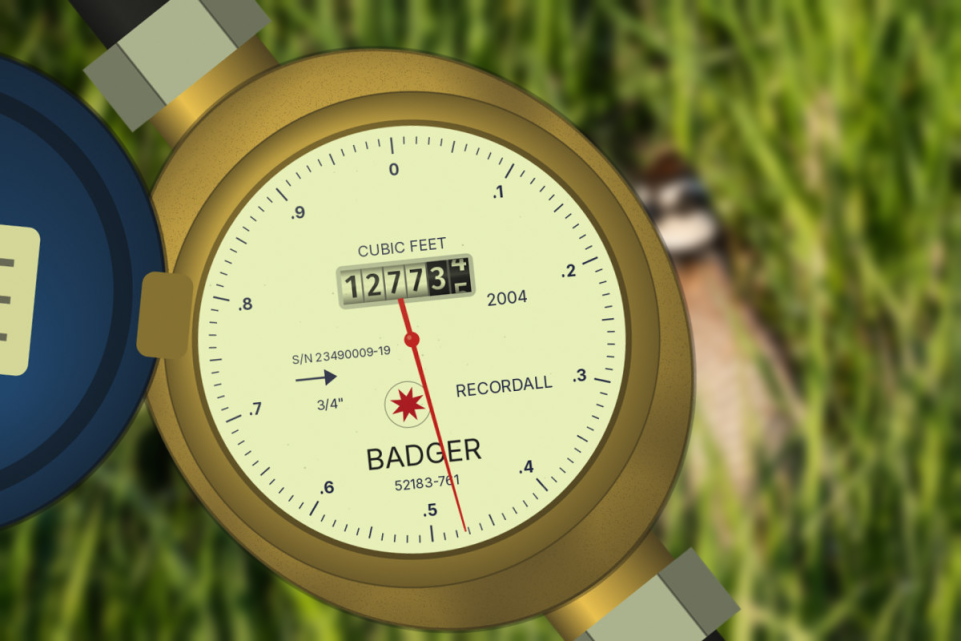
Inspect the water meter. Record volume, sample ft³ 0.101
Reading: ft³ 127734.47
